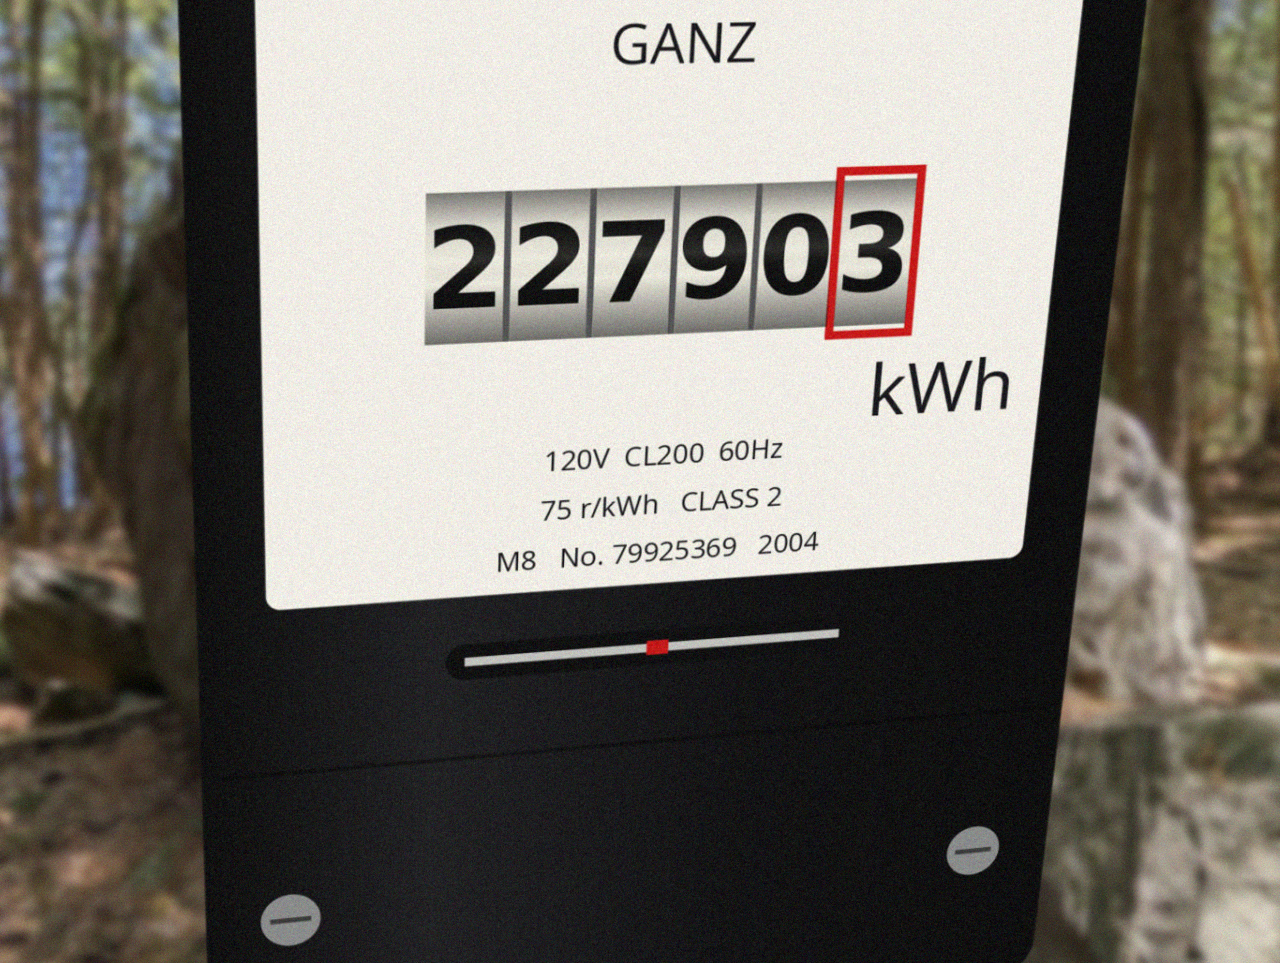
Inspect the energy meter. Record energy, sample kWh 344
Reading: kWh 22790.3
